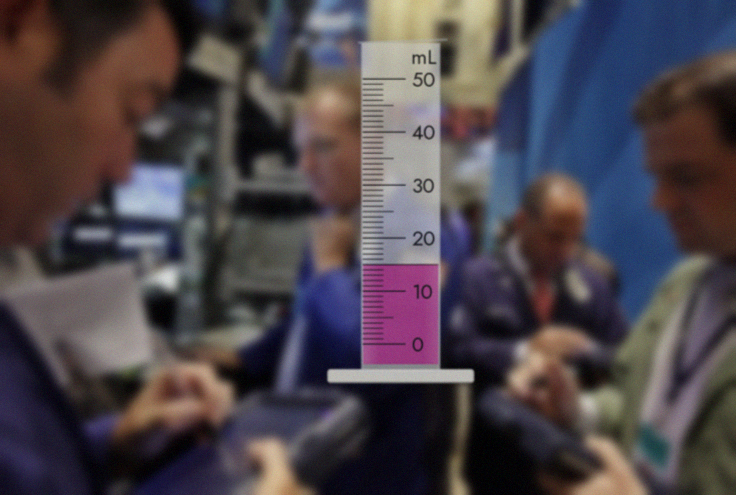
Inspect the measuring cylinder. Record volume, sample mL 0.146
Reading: mL 15
